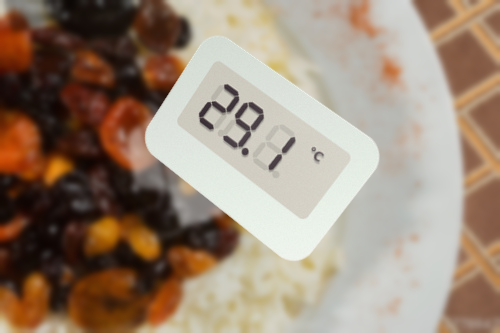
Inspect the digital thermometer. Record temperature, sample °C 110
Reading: °C 29.1
